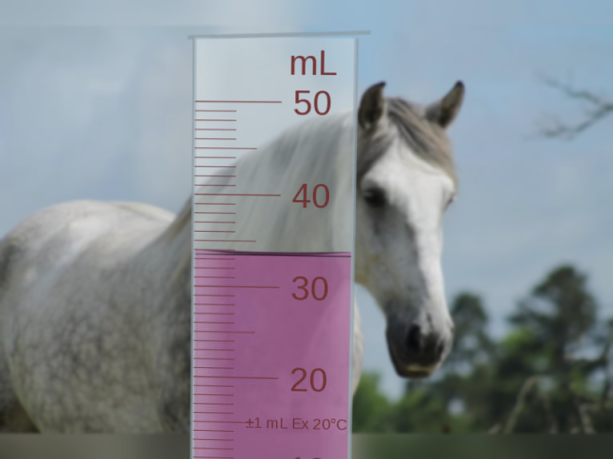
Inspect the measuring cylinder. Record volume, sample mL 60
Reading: mL 33.5
